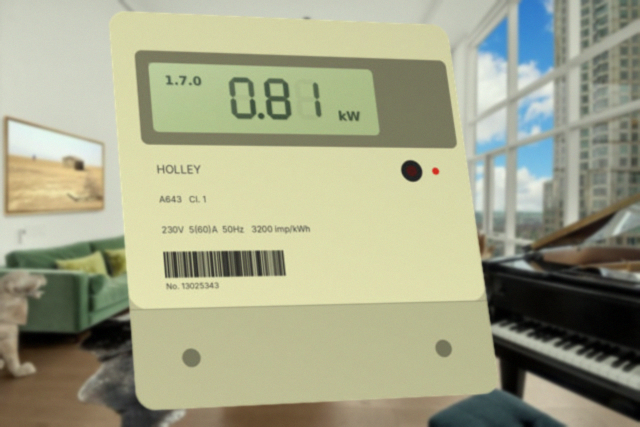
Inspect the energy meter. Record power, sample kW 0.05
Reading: kW 0.81
